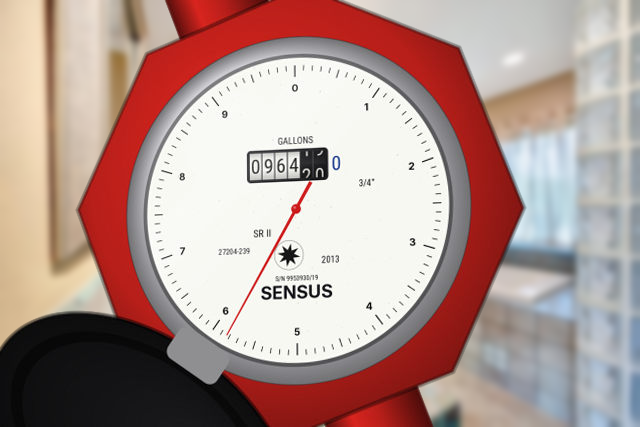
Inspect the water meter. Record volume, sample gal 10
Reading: gal 964195.8
